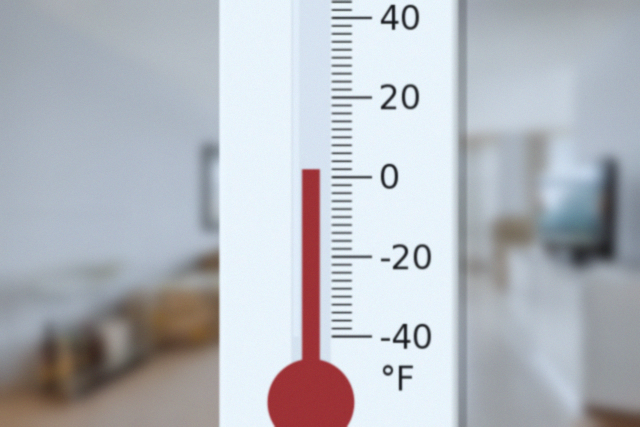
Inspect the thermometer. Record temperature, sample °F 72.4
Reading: °F 2
